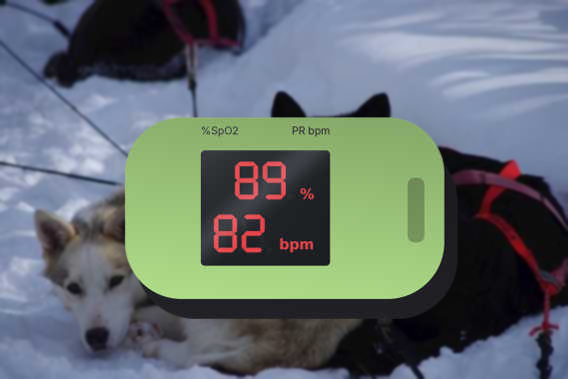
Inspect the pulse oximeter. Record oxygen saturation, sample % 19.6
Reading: % 89
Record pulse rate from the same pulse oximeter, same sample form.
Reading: bpm 82
